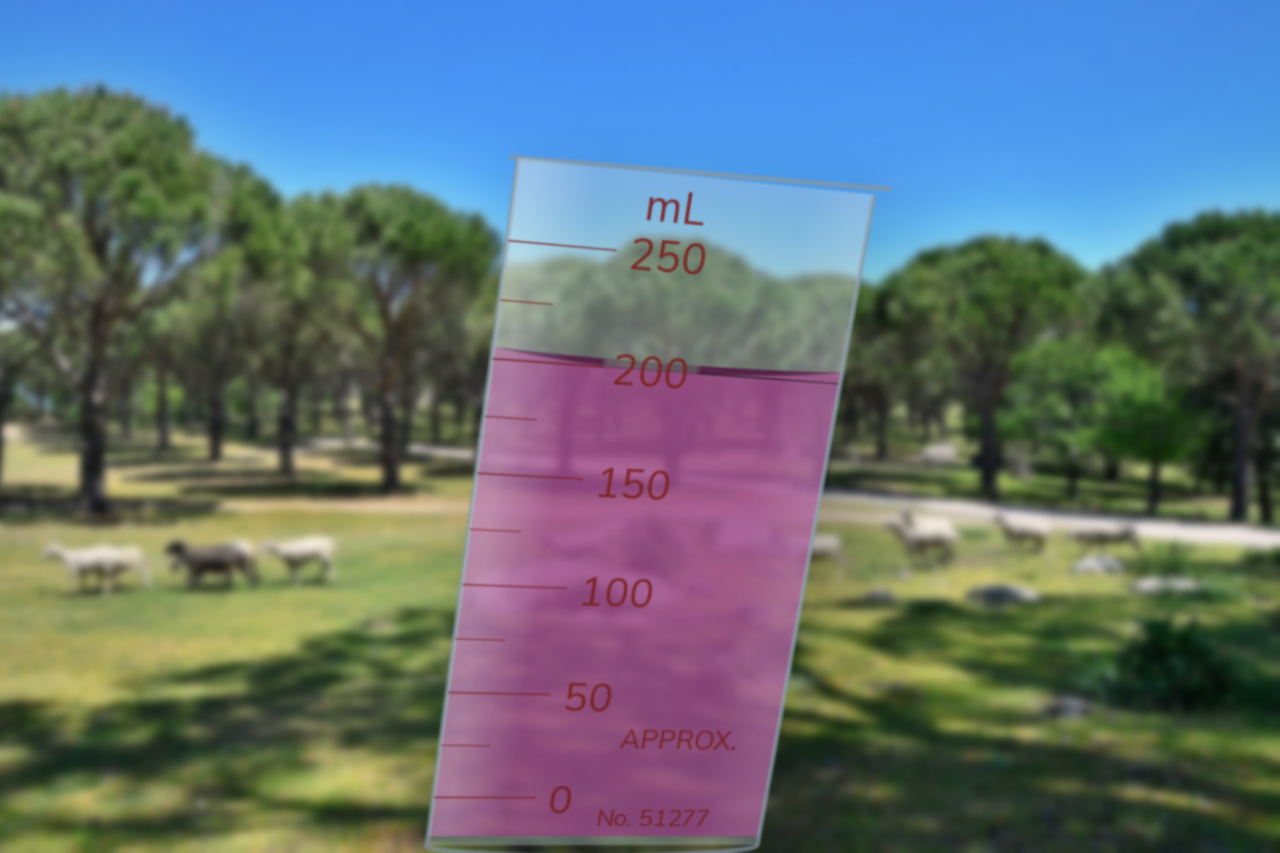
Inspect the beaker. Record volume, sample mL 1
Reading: mL 200
